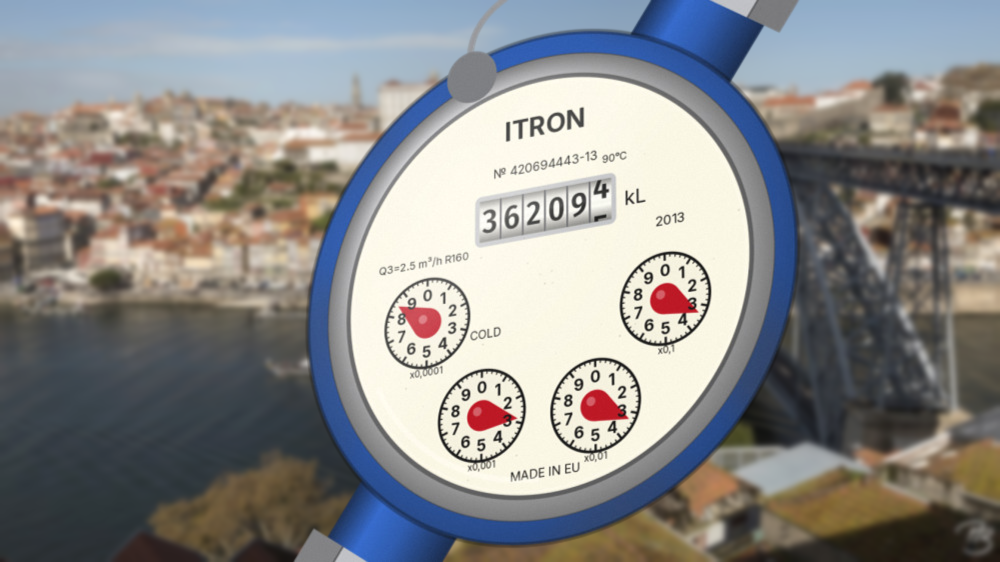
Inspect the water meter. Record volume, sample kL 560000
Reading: kL 362094.3328
